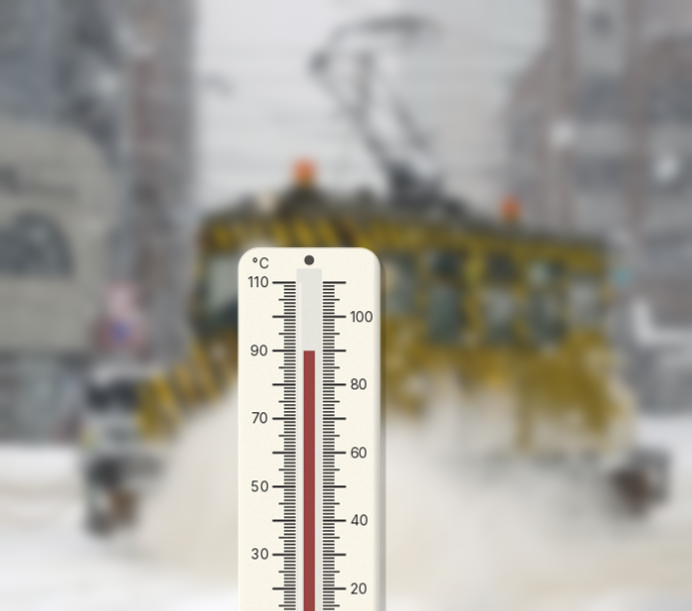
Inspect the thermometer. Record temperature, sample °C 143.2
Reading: °C 90
